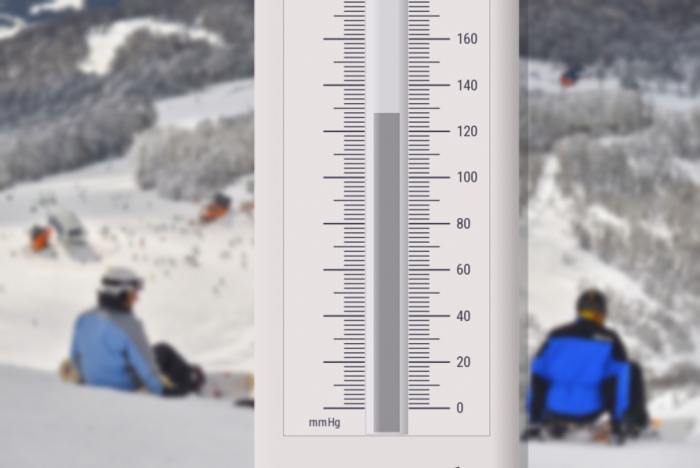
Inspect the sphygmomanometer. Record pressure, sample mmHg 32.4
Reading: mmHg 128
